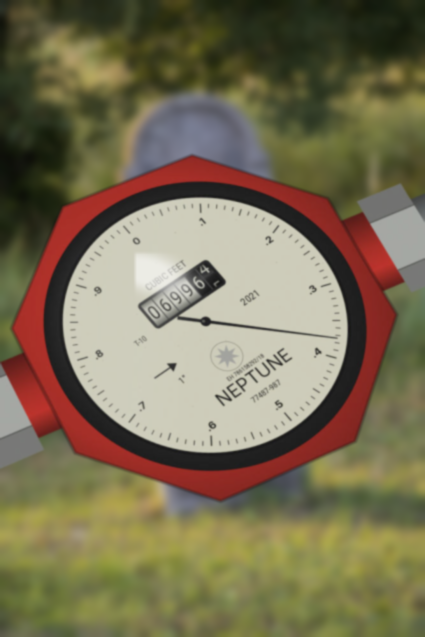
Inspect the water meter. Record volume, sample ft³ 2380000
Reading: ft³ 69964.37
